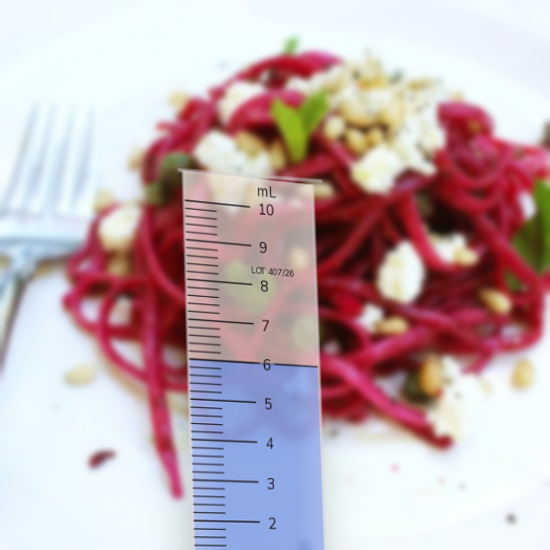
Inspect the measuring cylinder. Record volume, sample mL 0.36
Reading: mL 6
